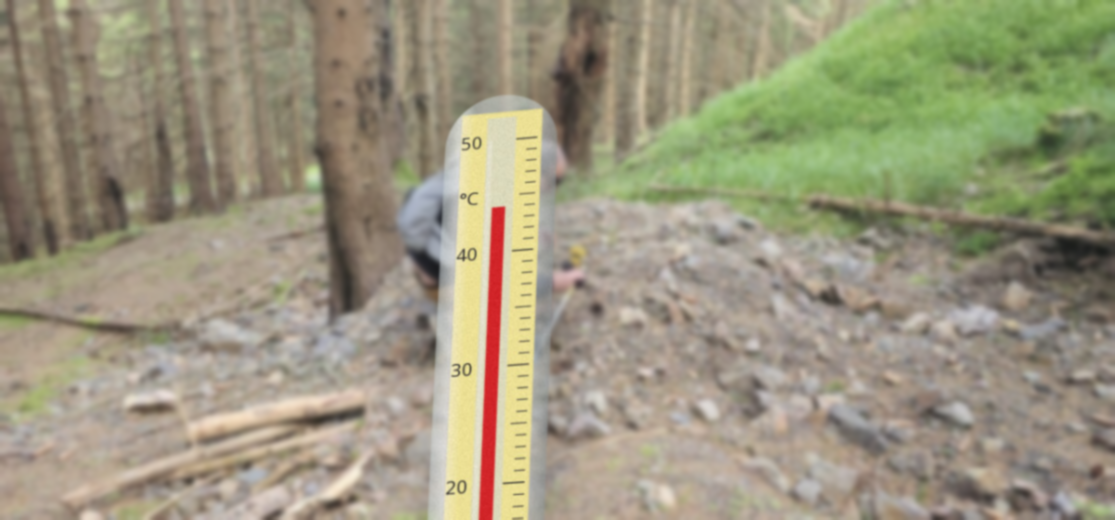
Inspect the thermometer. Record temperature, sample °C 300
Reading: °C 44
